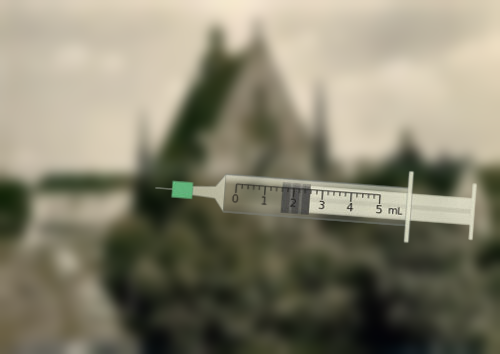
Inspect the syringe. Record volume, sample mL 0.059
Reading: mL 1.6
